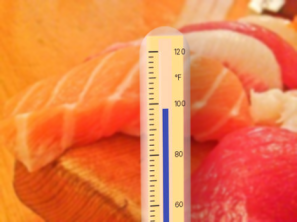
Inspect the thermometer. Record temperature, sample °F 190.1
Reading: °F 98
